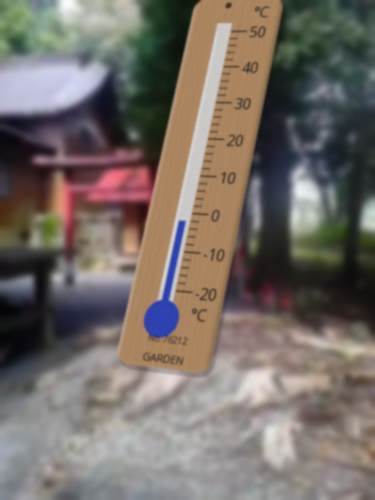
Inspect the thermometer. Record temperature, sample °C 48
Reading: °C -2
